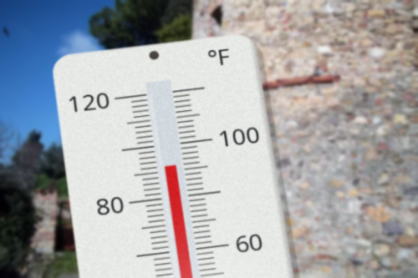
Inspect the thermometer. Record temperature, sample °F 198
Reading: °F 92
